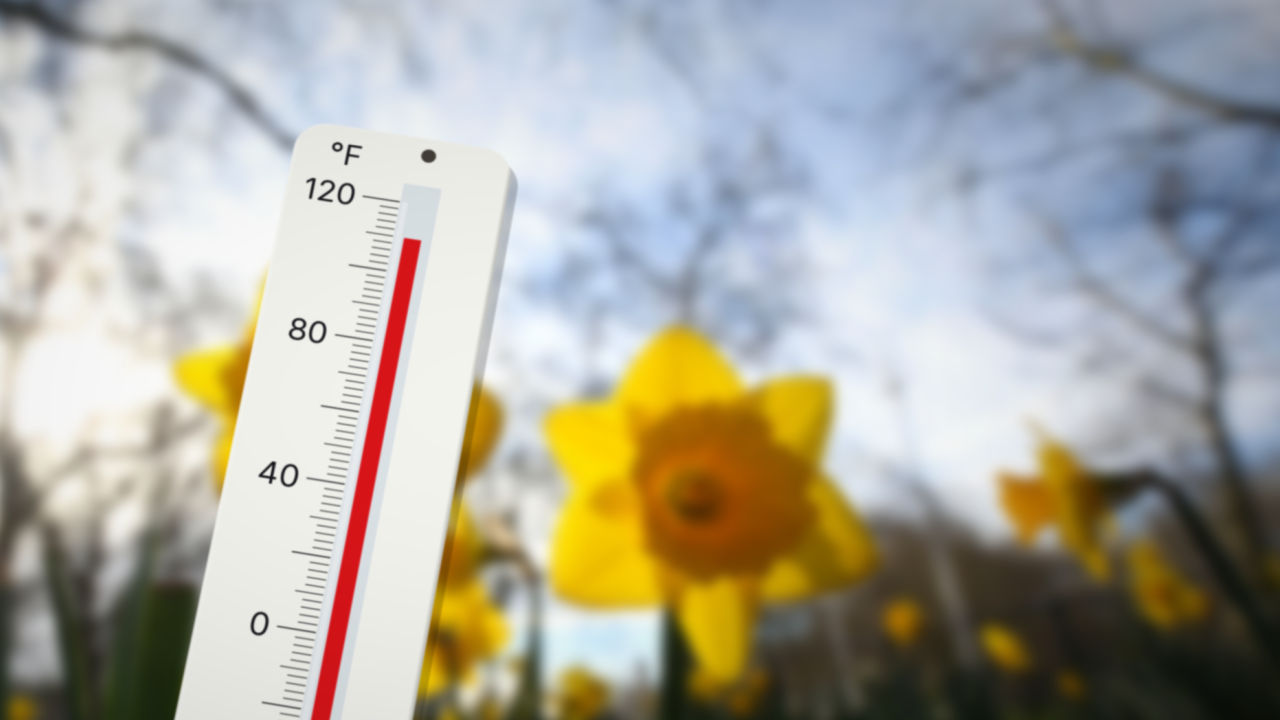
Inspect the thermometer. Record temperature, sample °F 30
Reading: °F 110
